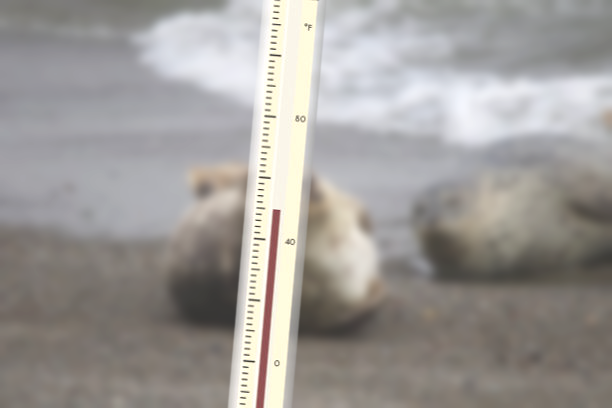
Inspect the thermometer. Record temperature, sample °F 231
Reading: °F 50
